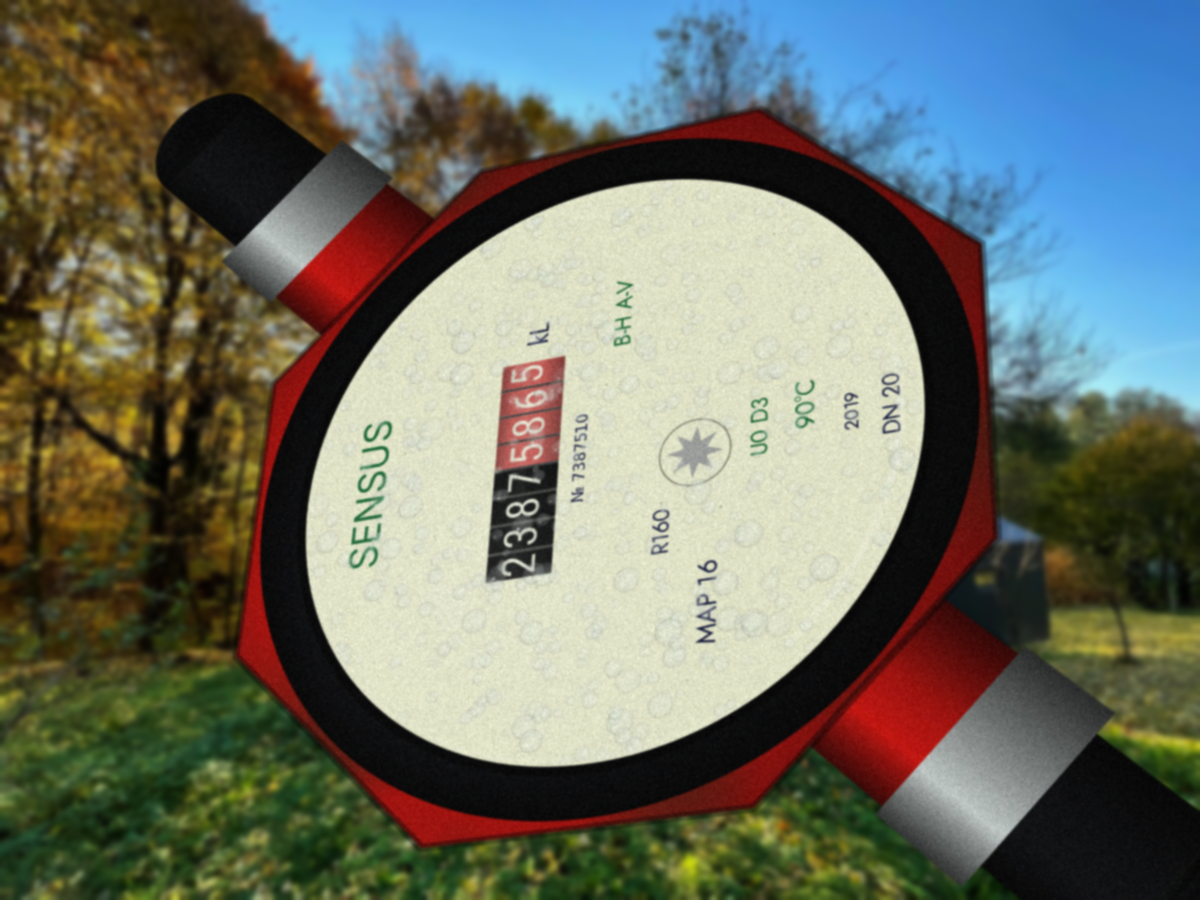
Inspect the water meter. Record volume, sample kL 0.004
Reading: kL 2387.5865
